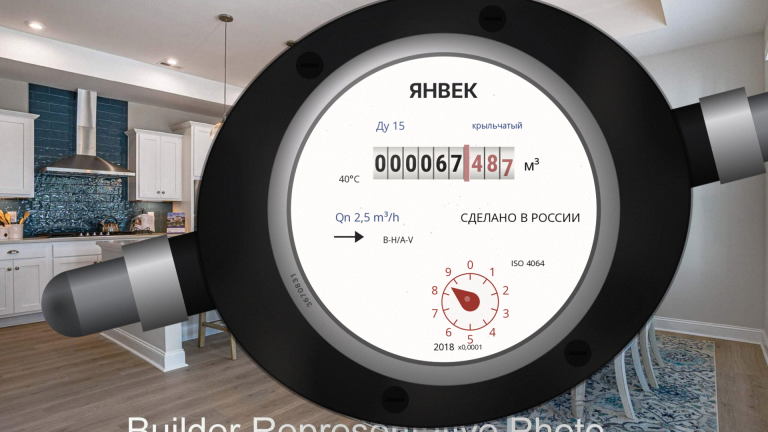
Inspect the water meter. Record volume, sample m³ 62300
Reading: m³ 67.4868
